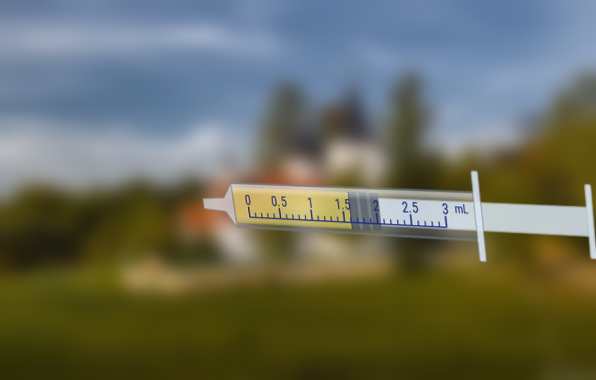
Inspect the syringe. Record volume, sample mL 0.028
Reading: mL 1.6
